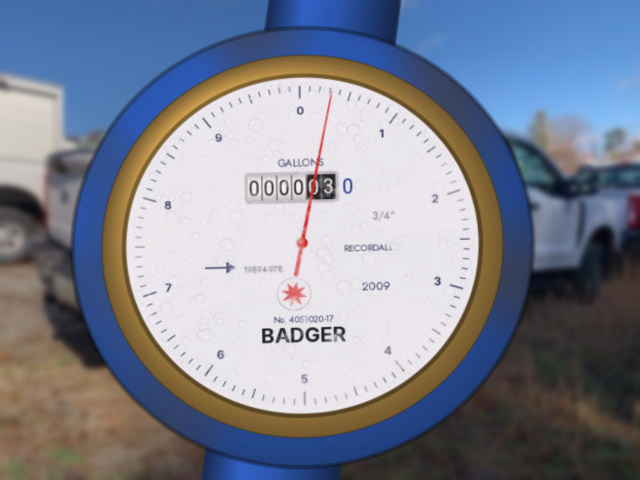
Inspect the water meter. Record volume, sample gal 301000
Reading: gal 30.3
